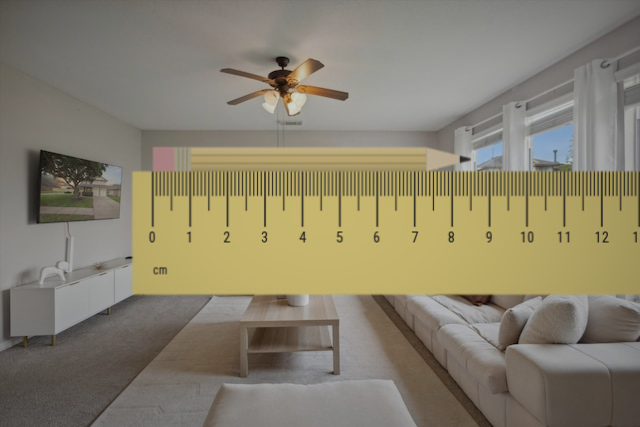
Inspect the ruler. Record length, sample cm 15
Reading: cm 8.5
